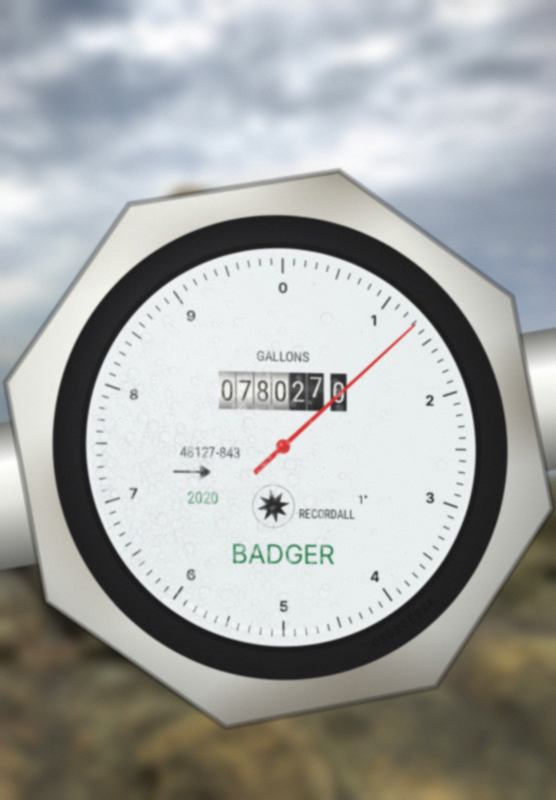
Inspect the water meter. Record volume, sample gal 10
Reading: gal 780271.3
